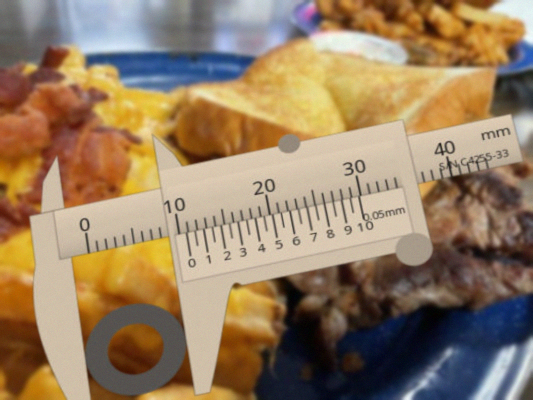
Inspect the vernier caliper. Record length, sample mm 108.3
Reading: mm 10.8
